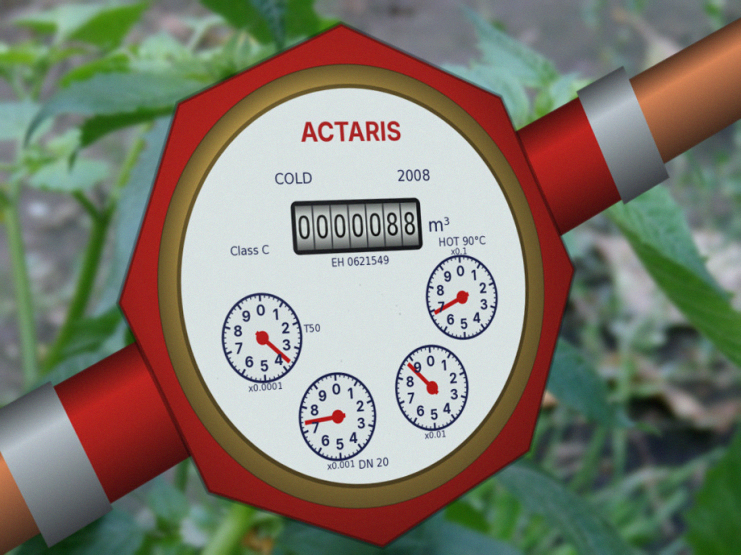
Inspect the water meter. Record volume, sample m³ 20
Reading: m³ 88.6873
